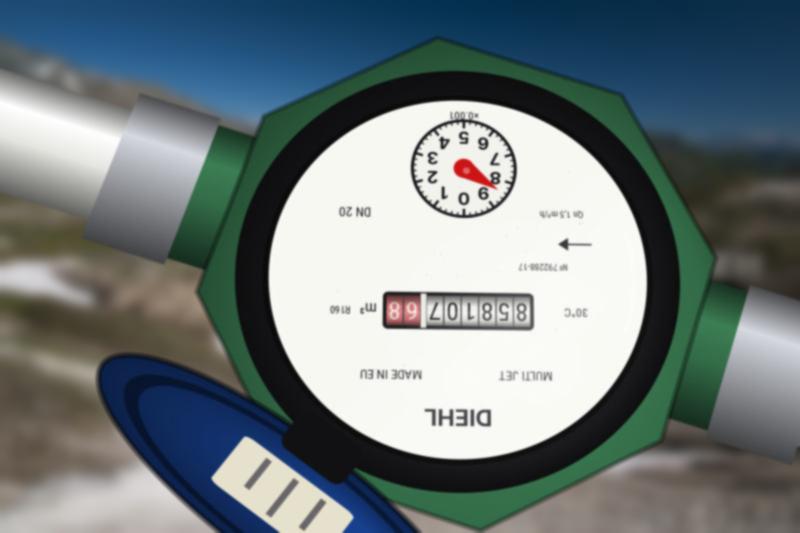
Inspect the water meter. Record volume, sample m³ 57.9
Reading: m³ 858107.688
